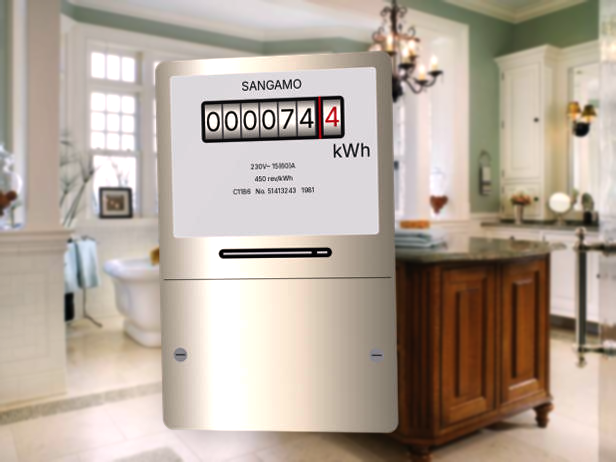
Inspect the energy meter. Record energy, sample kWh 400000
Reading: kWh 74.4
